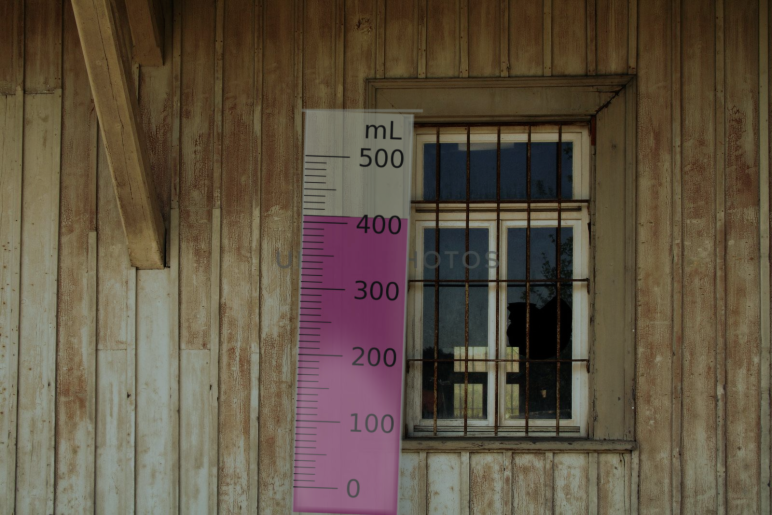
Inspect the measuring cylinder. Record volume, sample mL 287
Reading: mL 410
